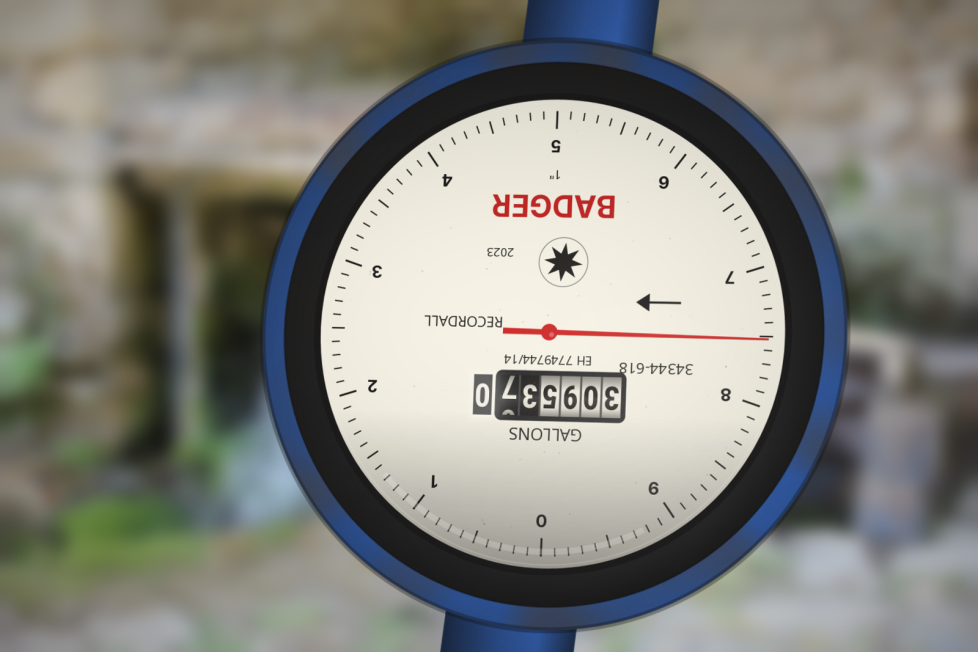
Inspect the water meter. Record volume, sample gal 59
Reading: gal 3095367.5
